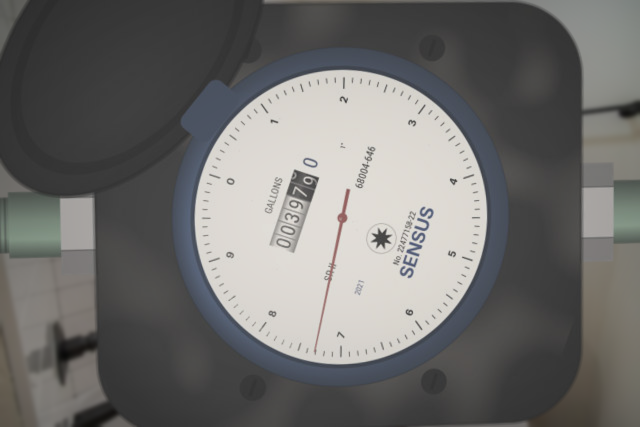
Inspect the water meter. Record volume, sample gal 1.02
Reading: gal 39787.3
